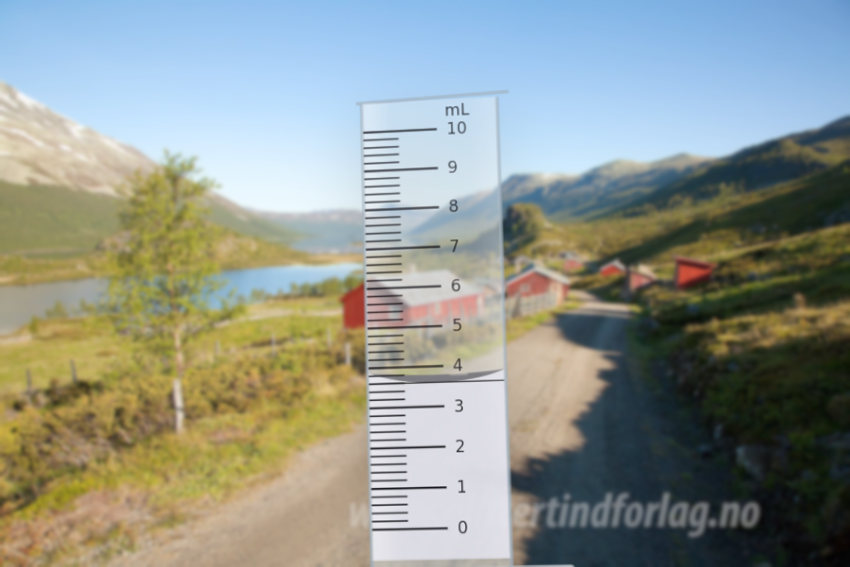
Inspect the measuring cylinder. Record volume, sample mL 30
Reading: mL 3.6
